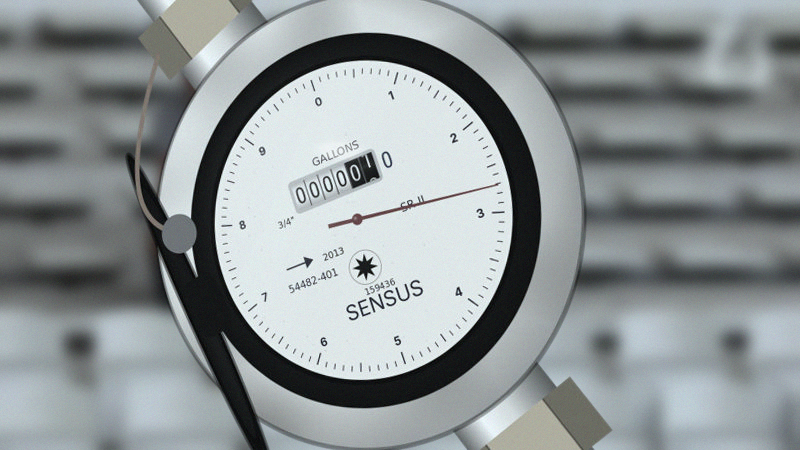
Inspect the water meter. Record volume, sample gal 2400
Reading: gal 12.7
